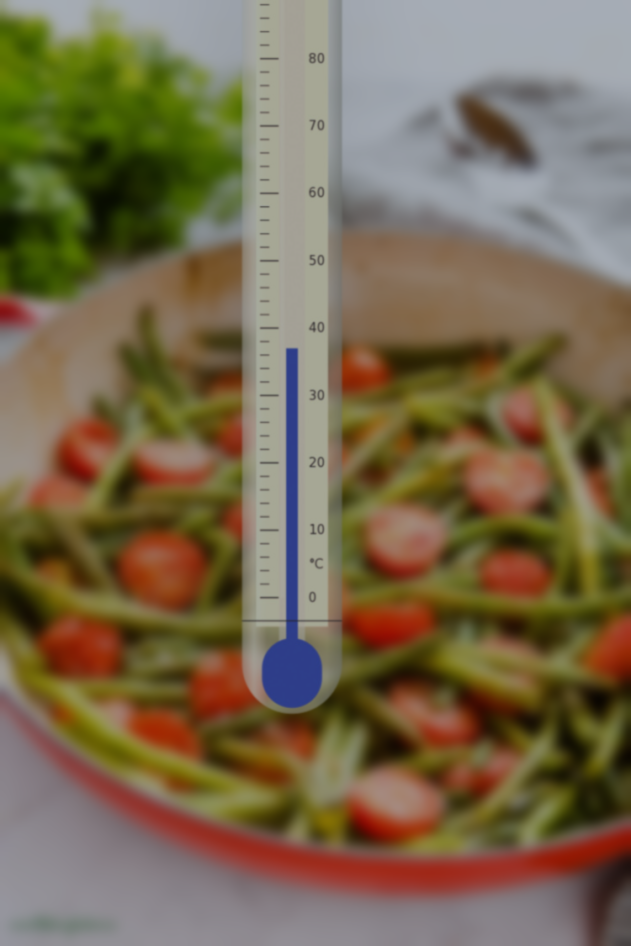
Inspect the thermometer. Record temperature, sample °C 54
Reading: °C 37
